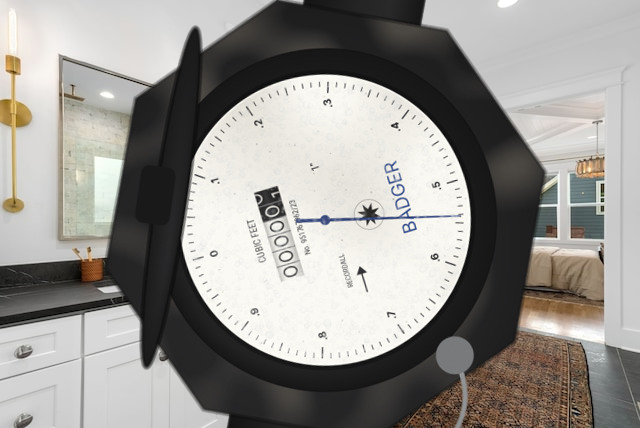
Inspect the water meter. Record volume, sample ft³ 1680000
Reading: ft³ 0.54
